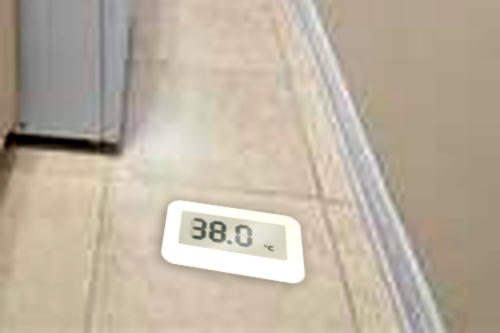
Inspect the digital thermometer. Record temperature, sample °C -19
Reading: °C 38.0
